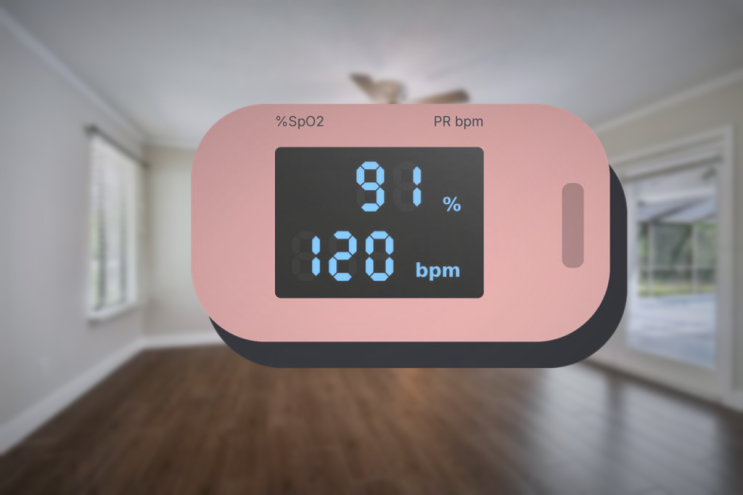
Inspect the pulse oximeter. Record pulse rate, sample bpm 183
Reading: bpm 120
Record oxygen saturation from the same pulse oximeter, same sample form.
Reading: % 91
